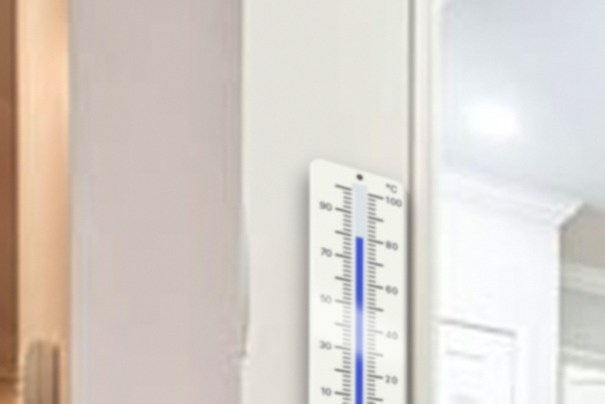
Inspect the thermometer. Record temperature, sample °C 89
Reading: °C 80
